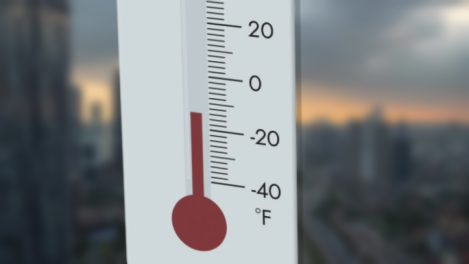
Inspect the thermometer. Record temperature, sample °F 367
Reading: °F -14
